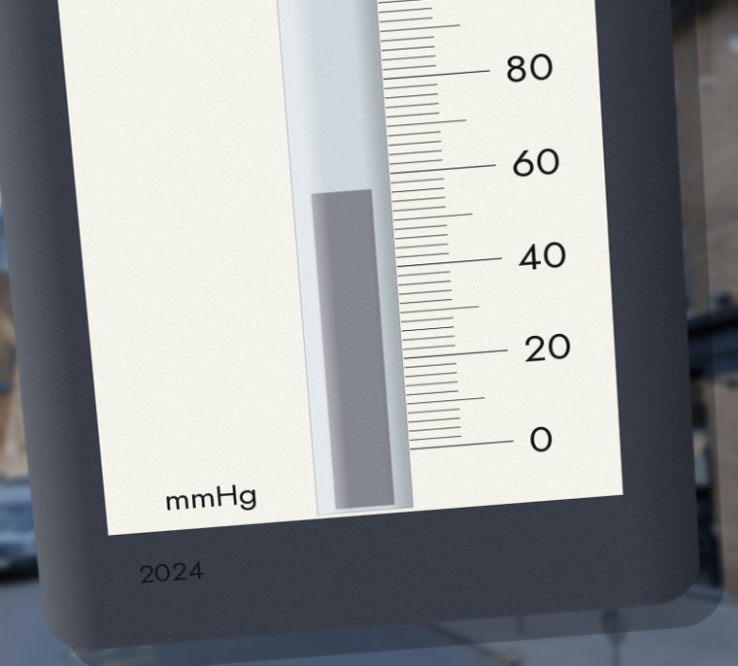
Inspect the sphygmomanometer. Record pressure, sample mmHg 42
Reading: mmHg 57
